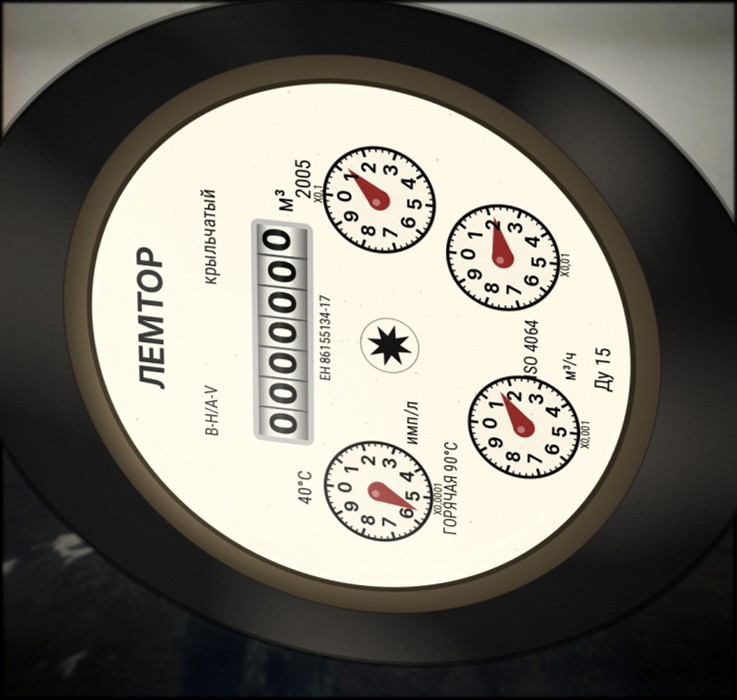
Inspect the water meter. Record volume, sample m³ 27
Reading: m³ 0.1215
